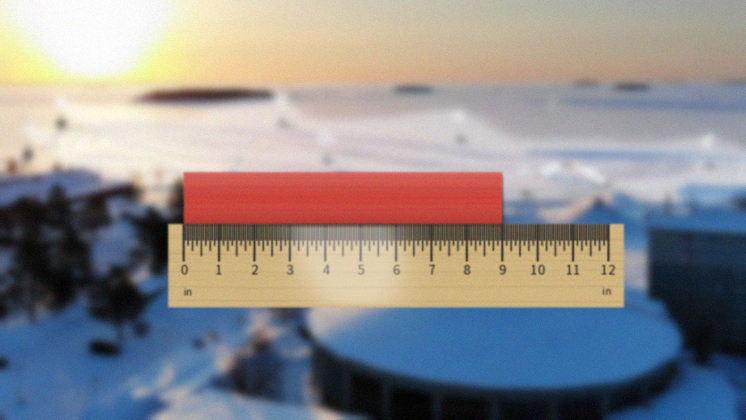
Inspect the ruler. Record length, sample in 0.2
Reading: in 9
